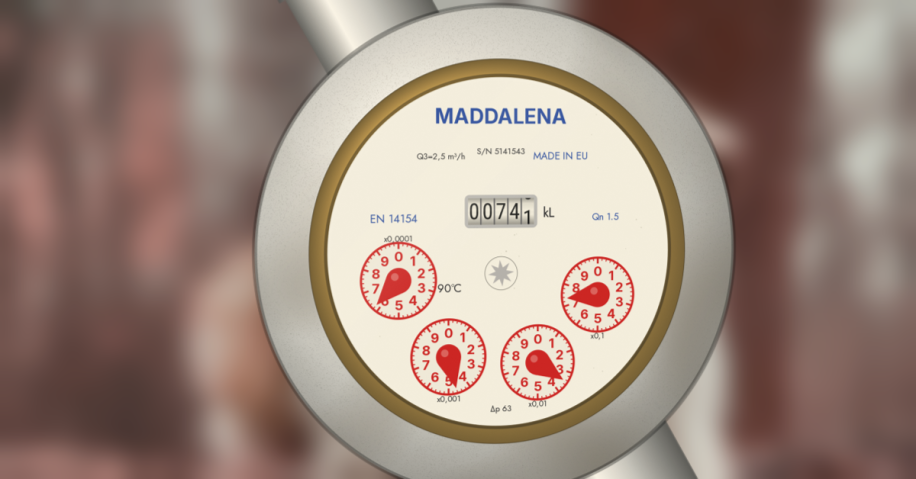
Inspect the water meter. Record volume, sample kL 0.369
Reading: kL 740.7346
